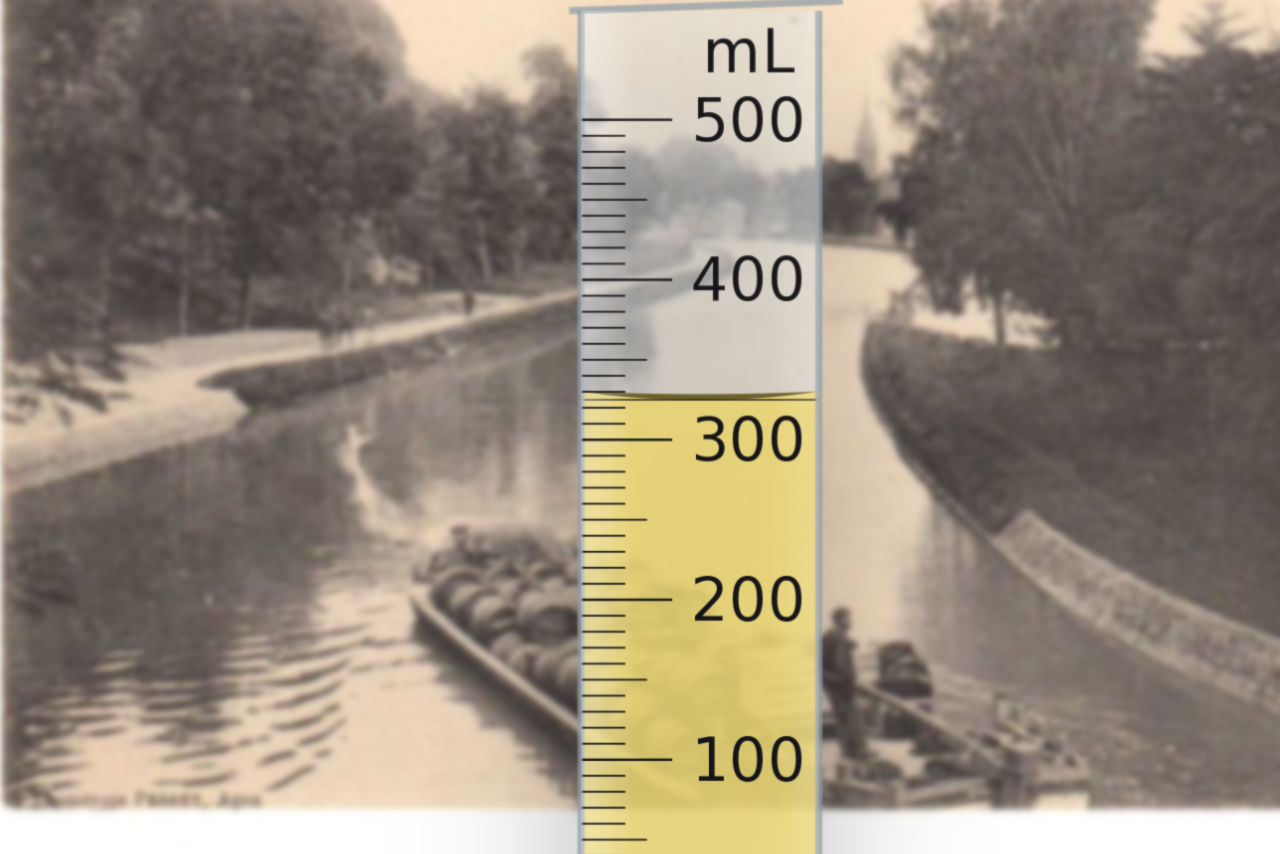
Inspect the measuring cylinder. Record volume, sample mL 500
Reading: mL 325
